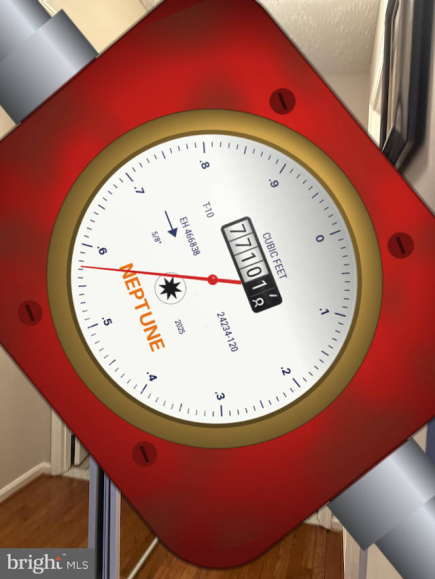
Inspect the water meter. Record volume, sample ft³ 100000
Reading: ft³ 771017.57
